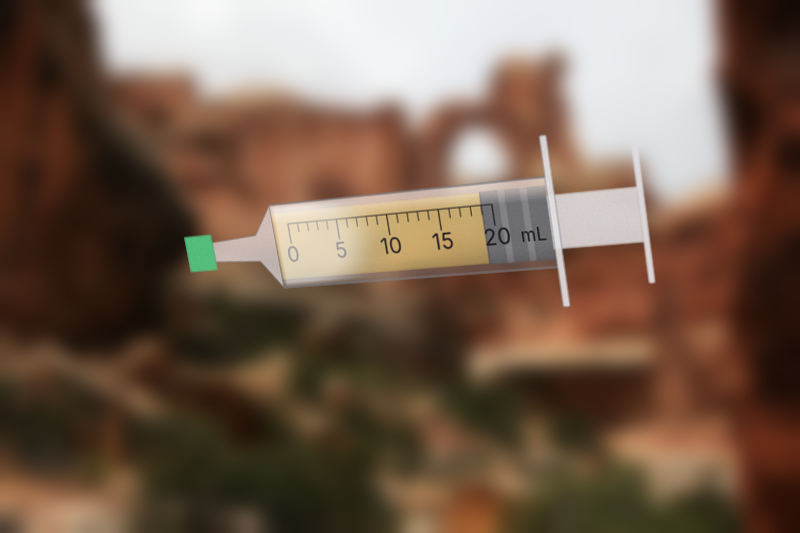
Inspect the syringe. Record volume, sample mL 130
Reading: mL 19
